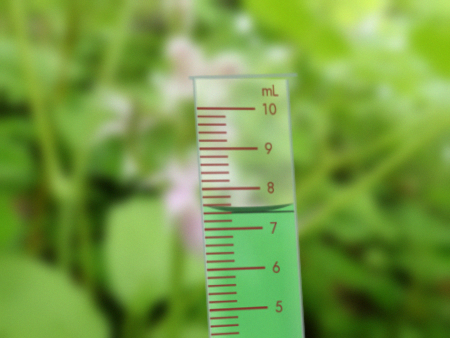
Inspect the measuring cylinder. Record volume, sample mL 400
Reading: mL 7.4
